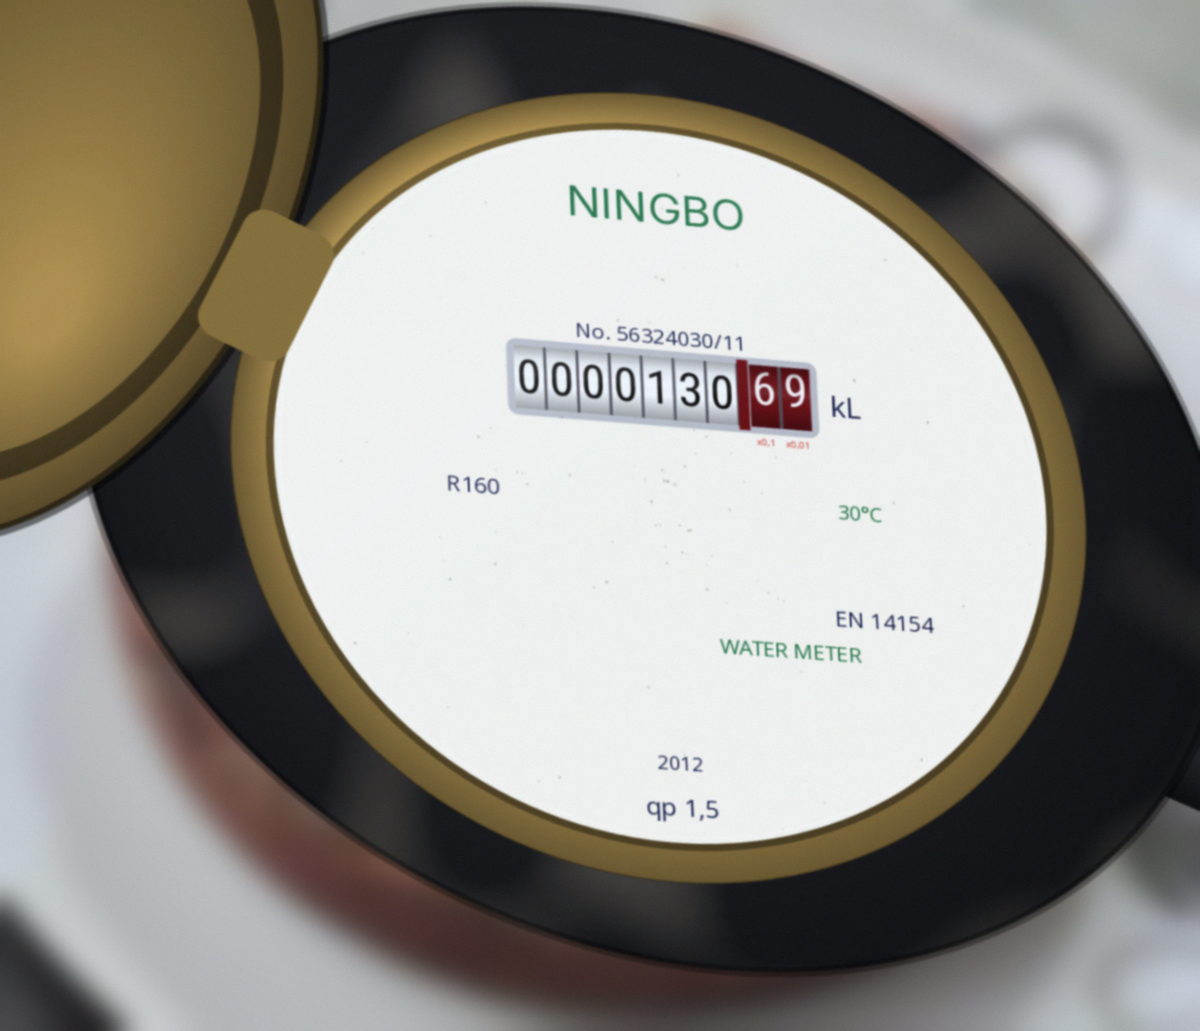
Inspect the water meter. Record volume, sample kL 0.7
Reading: kL 130.69
